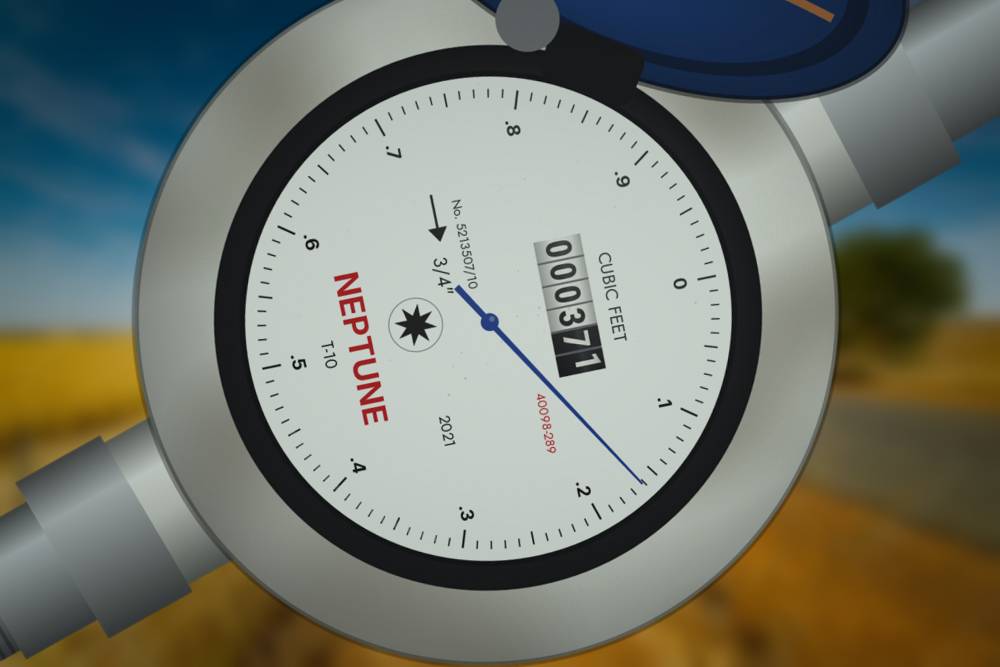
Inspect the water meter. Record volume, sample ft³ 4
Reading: ft³ 371.16
